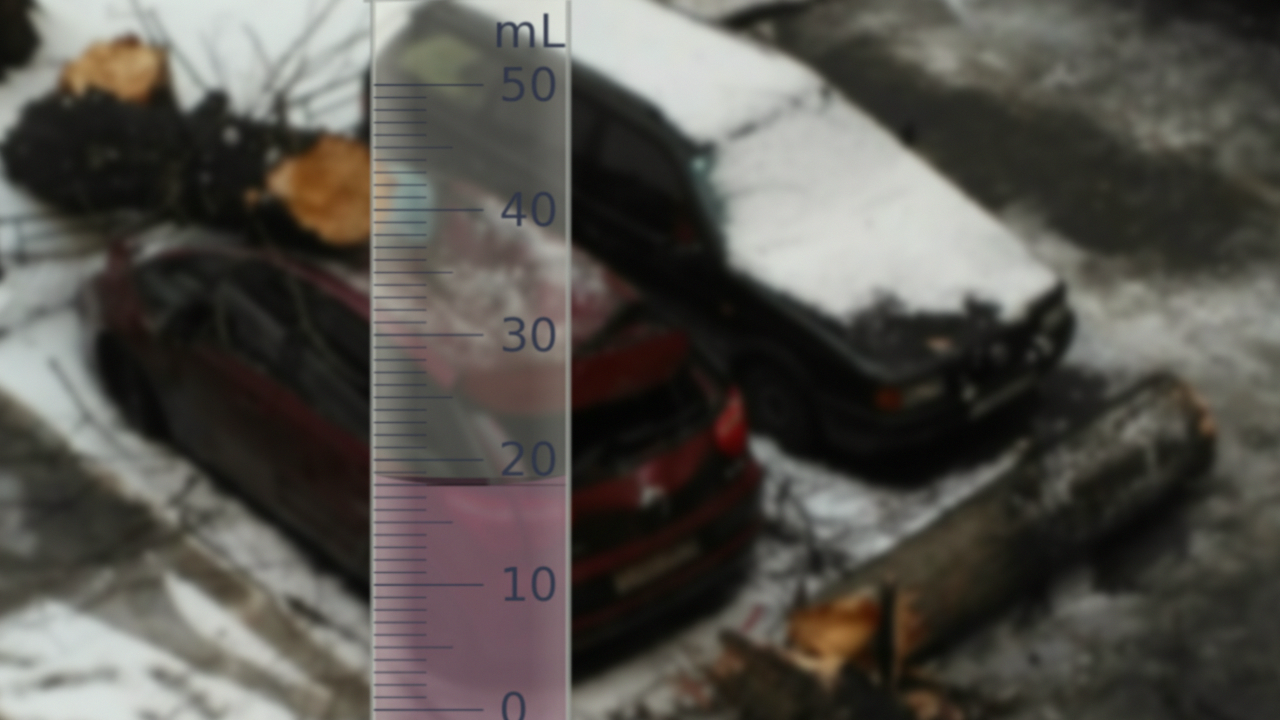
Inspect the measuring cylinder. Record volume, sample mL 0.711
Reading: mL 18
